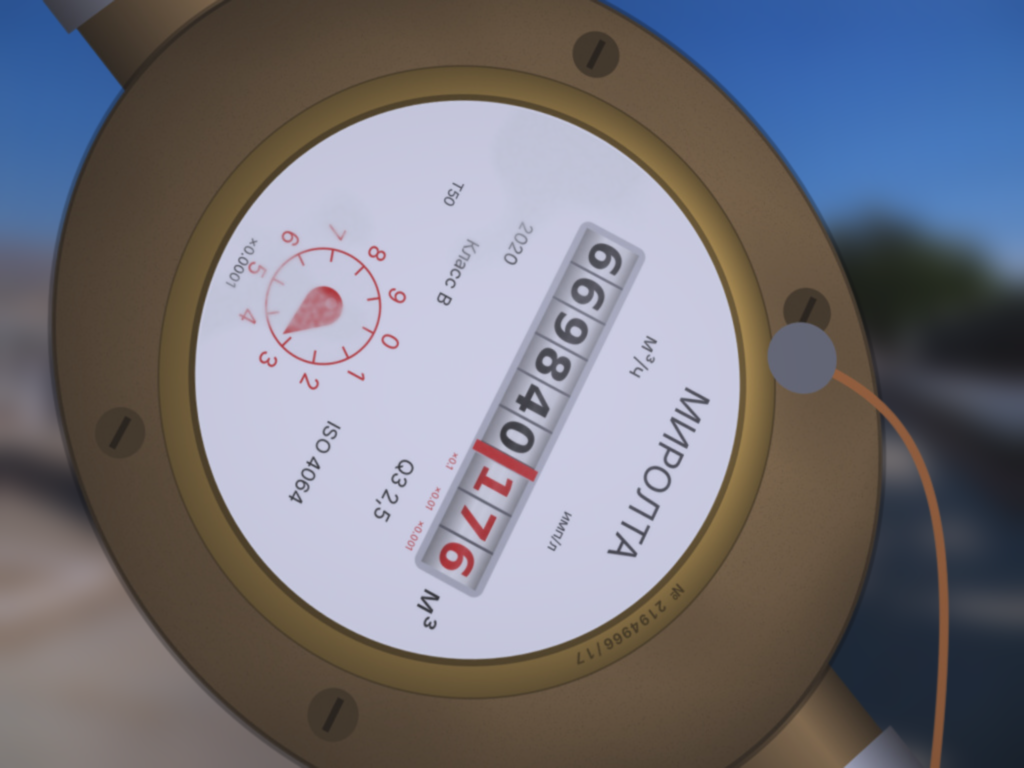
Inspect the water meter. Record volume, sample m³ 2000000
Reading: m³ 669840.1763
